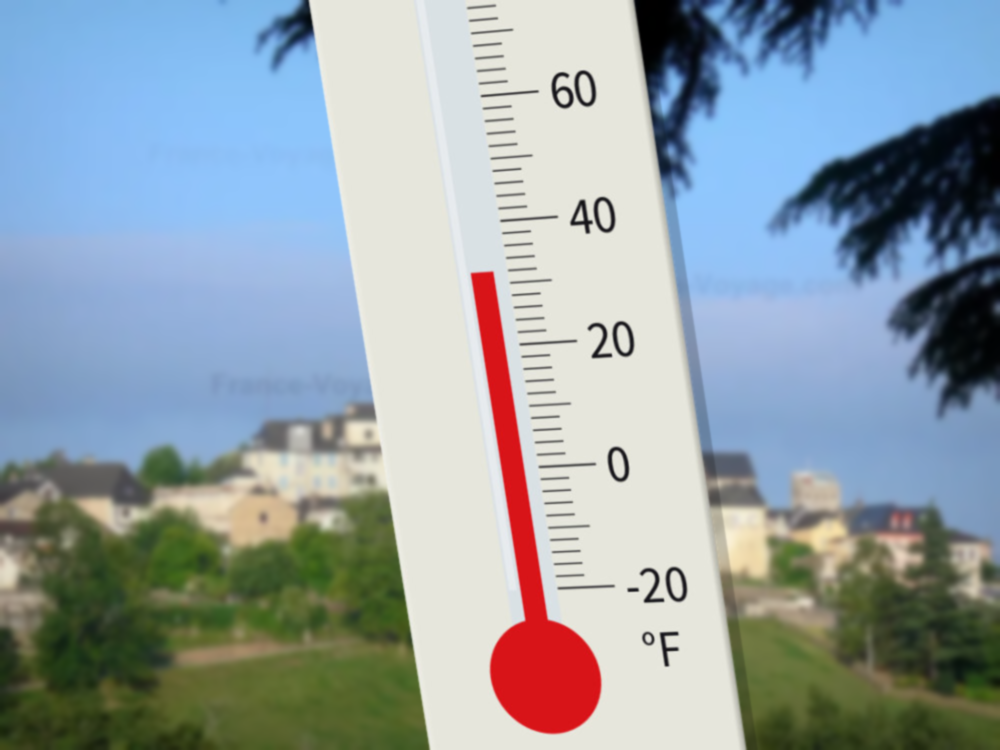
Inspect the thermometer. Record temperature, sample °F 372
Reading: °F 32
